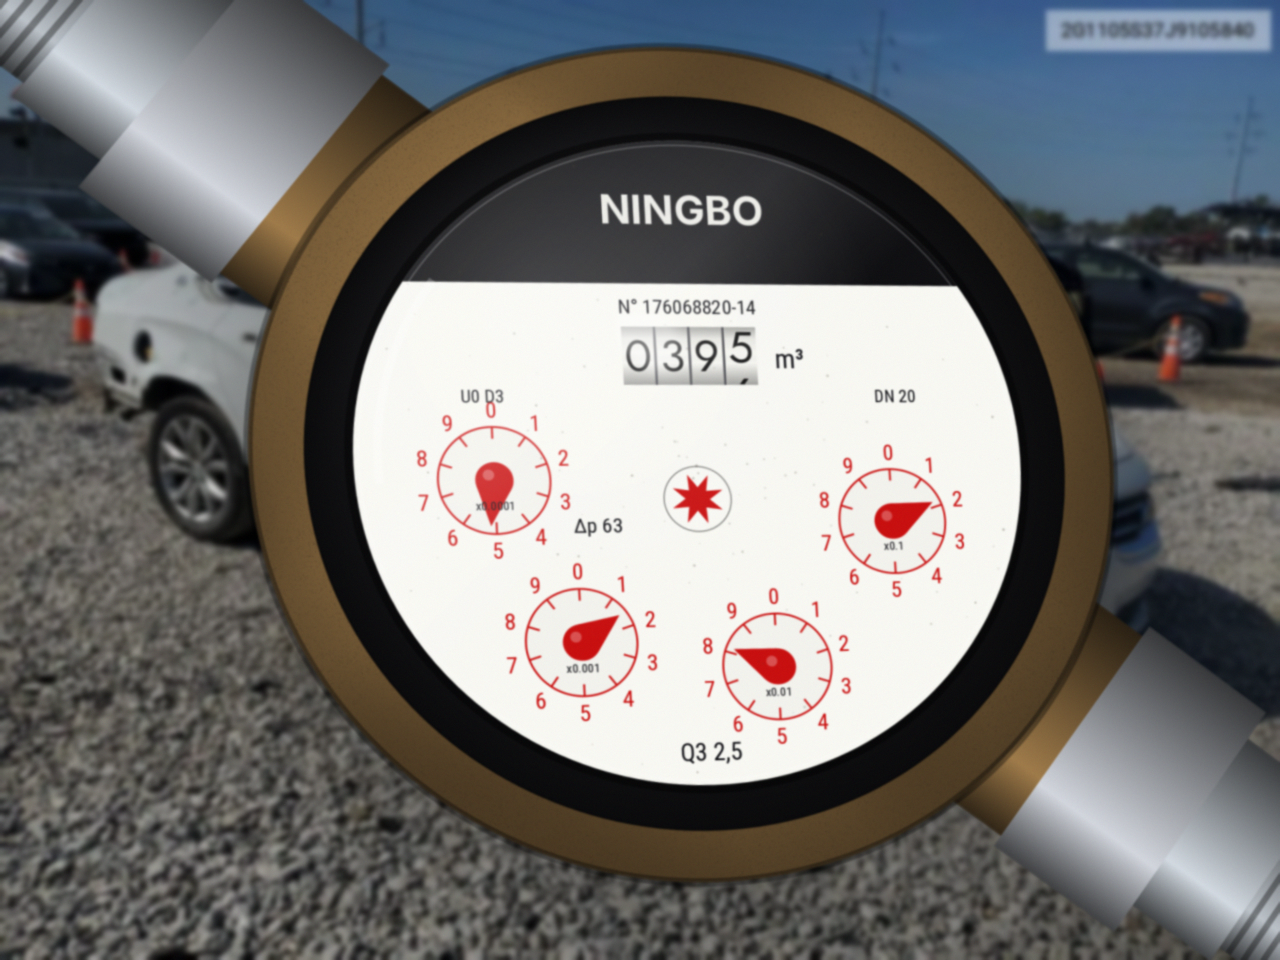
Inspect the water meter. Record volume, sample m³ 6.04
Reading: m³ 395.1815
